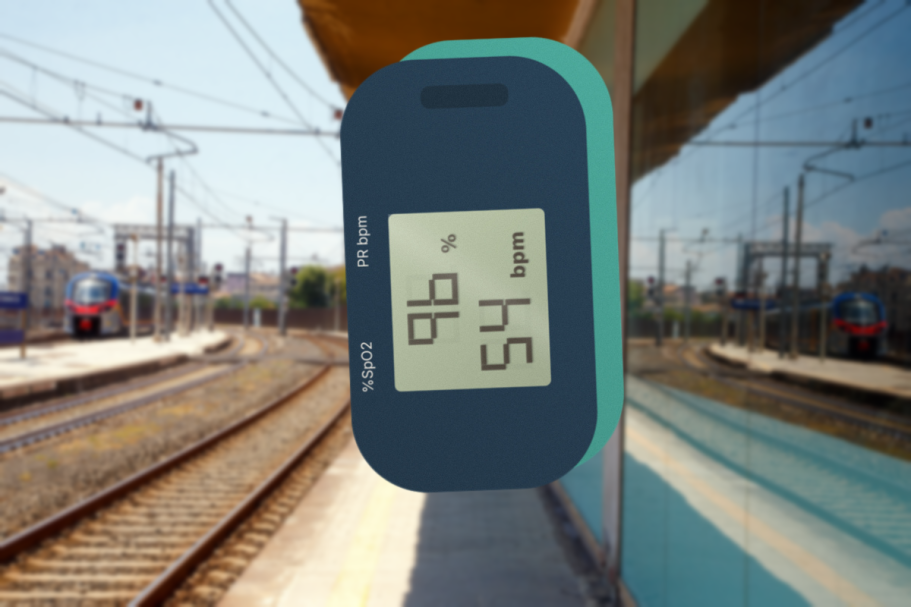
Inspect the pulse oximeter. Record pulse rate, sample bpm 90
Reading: bpm 54
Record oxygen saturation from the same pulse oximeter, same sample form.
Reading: % 96
